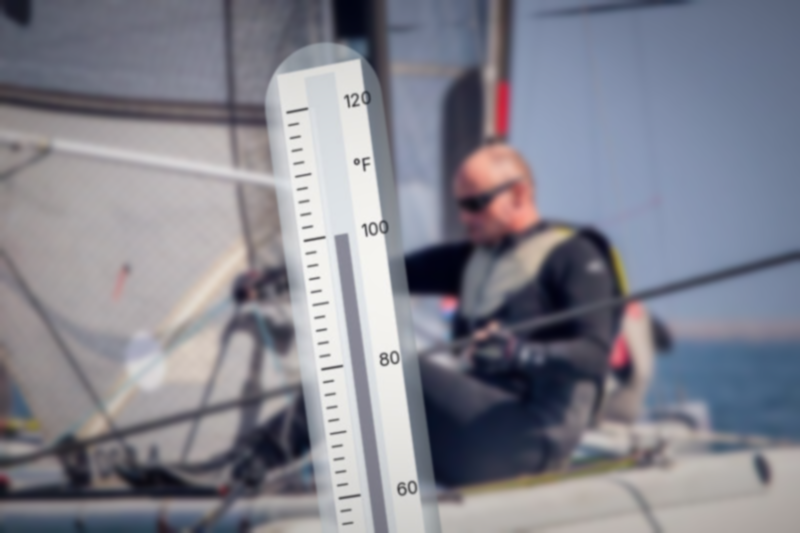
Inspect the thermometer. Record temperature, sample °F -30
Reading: °F 100
